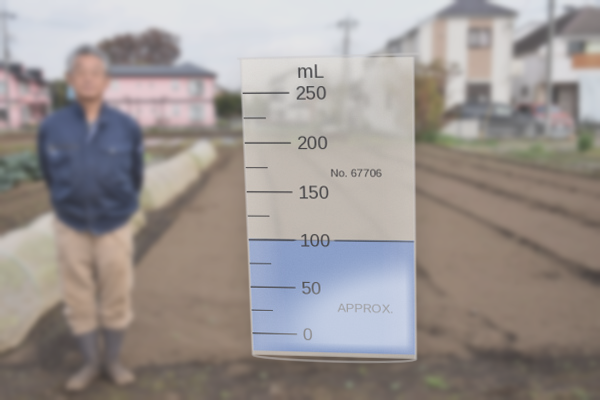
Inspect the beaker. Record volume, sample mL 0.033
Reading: mL 100
